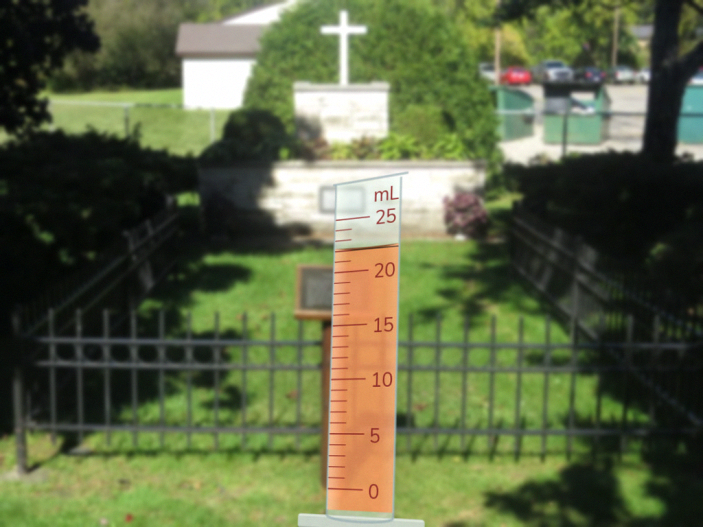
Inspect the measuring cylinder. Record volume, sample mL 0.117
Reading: mL 22
